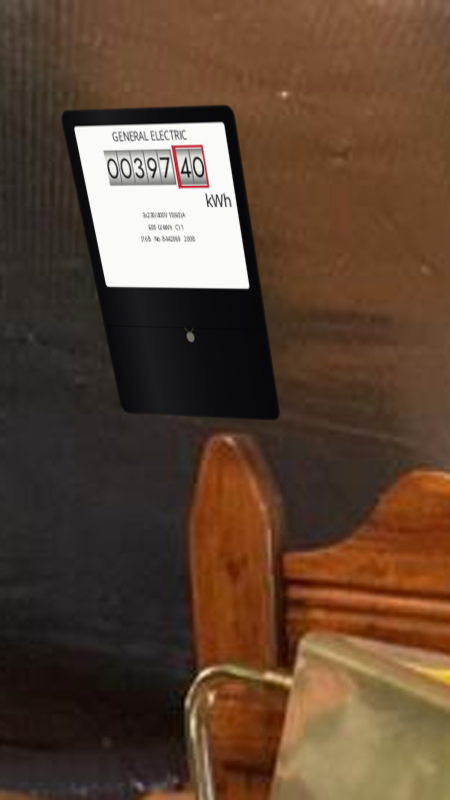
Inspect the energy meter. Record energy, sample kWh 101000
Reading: kWh 397.40
